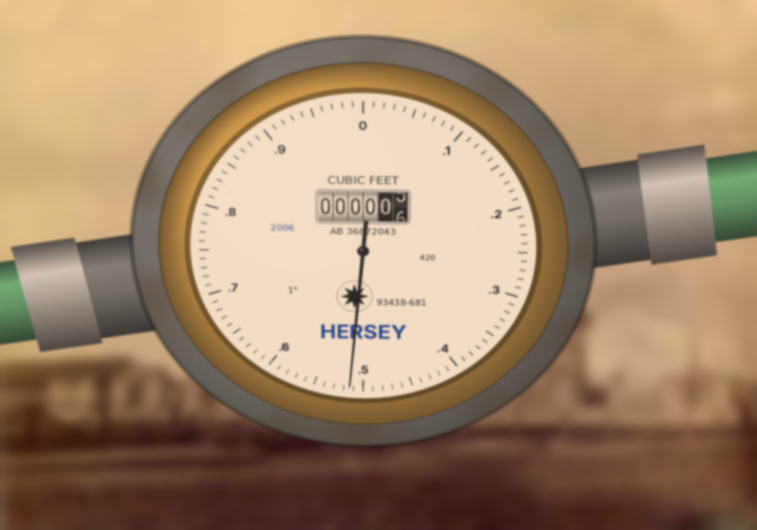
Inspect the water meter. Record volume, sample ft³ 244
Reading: ft³ 5.51
